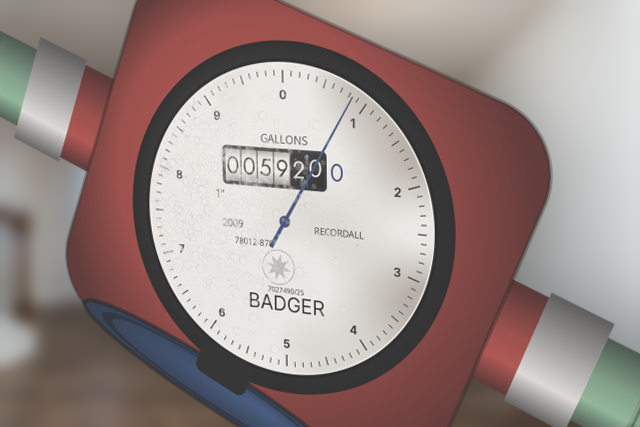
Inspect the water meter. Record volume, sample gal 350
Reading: gal 59200.8
